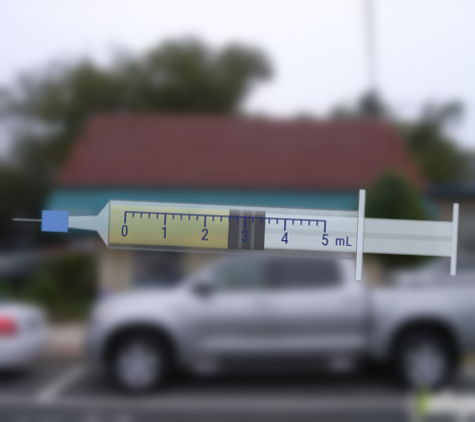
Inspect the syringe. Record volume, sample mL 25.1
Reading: mL 2.6
